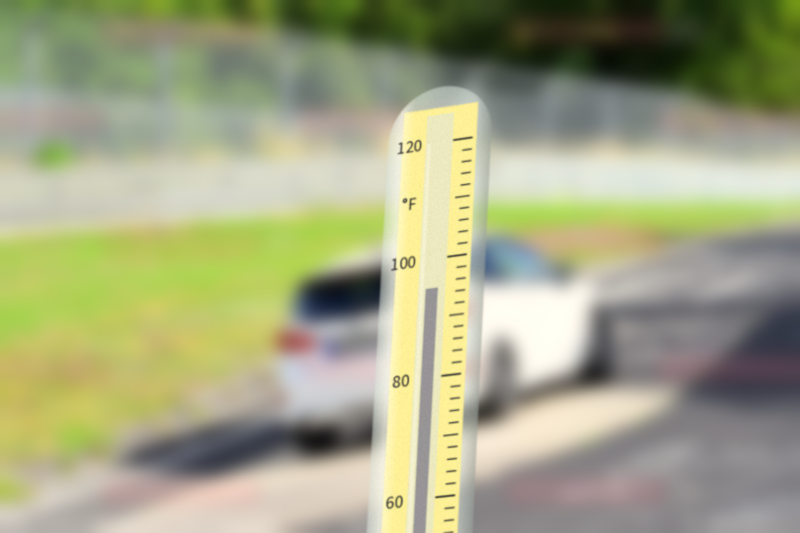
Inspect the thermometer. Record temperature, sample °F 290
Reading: °F 95
